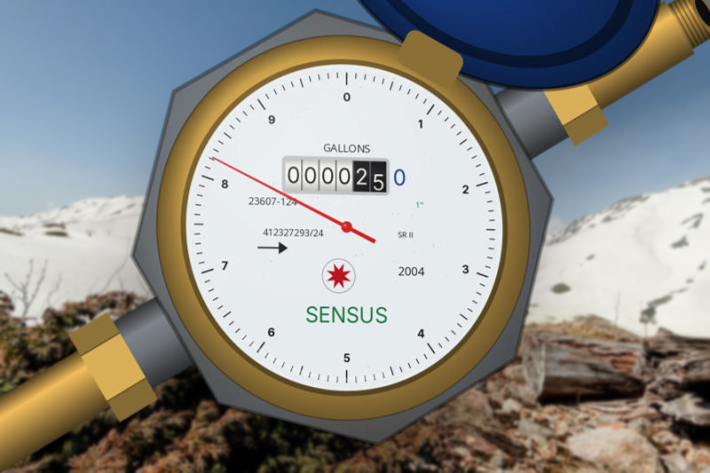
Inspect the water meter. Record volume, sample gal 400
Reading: gal 248.2
